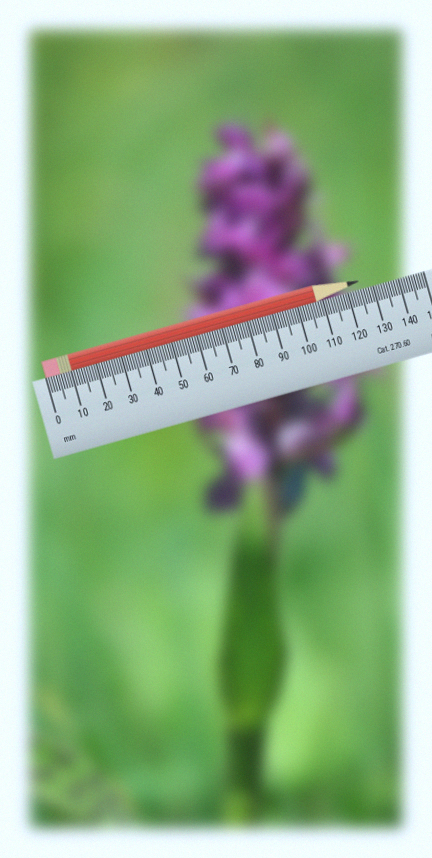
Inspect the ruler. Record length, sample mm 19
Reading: mm 125
